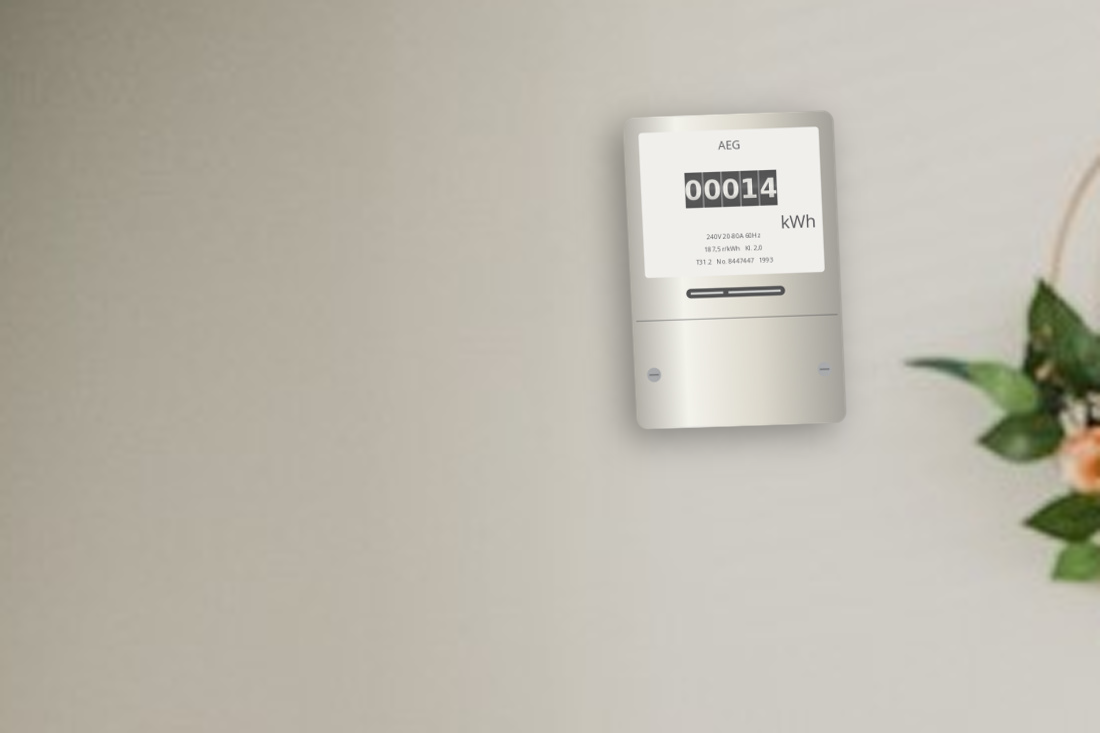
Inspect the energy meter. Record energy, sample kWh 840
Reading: kWh 14
